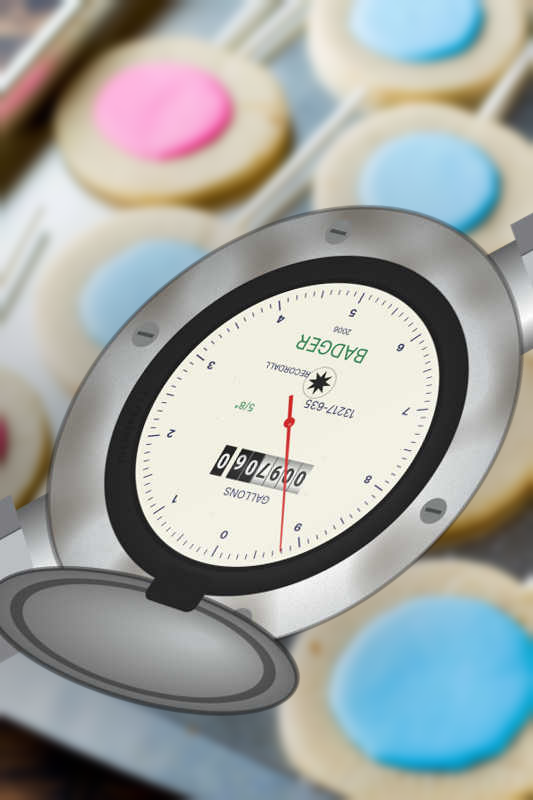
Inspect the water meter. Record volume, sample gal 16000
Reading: gal 97059.2
